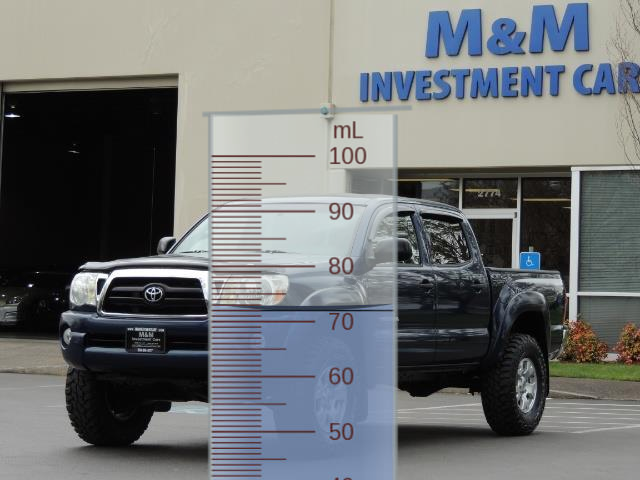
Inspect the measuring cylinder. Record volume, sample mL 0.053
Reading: mL 72
